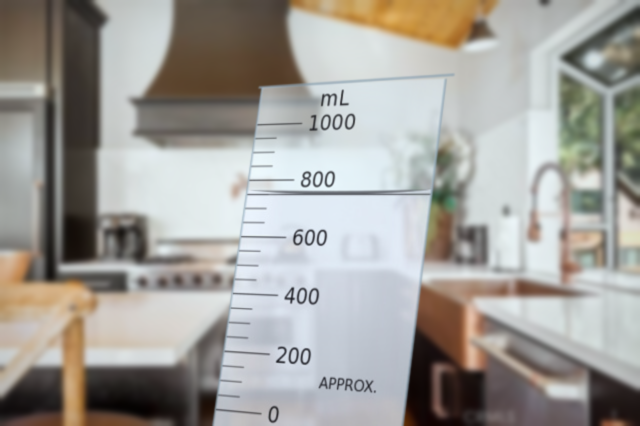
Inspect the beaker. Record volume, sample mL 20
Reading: mL 750
